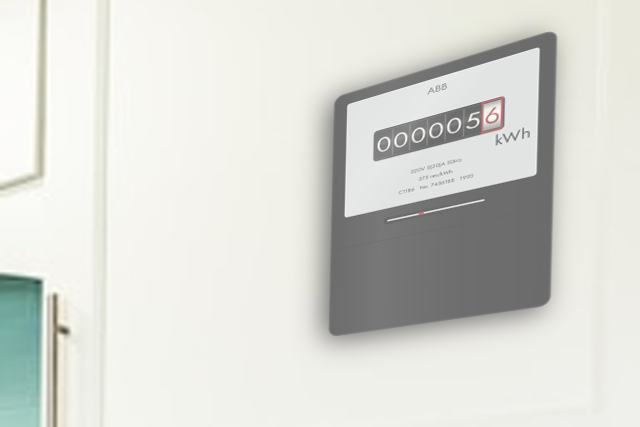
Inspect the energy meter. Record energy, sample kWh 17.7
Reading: kWh 5.6
